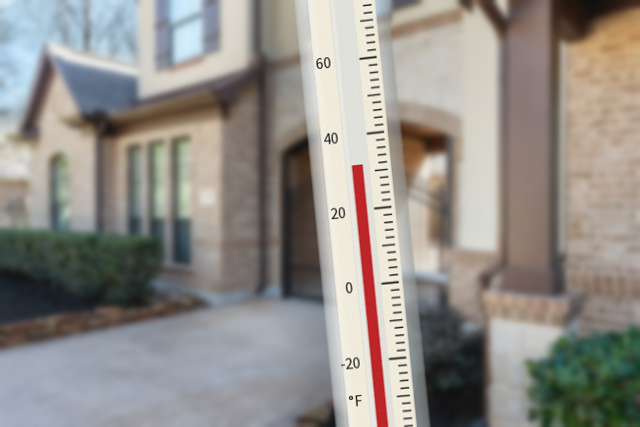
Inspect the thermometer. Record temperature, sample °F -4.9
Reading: °F 32
